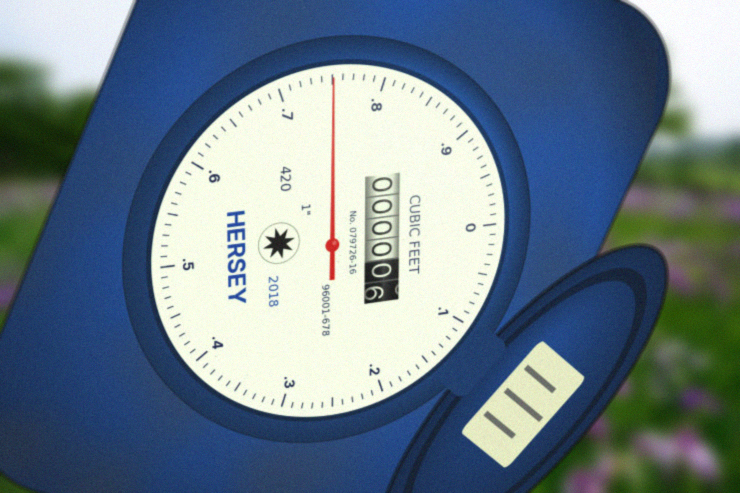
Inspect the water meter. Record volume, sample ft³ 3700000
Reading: ft³ 5.75
